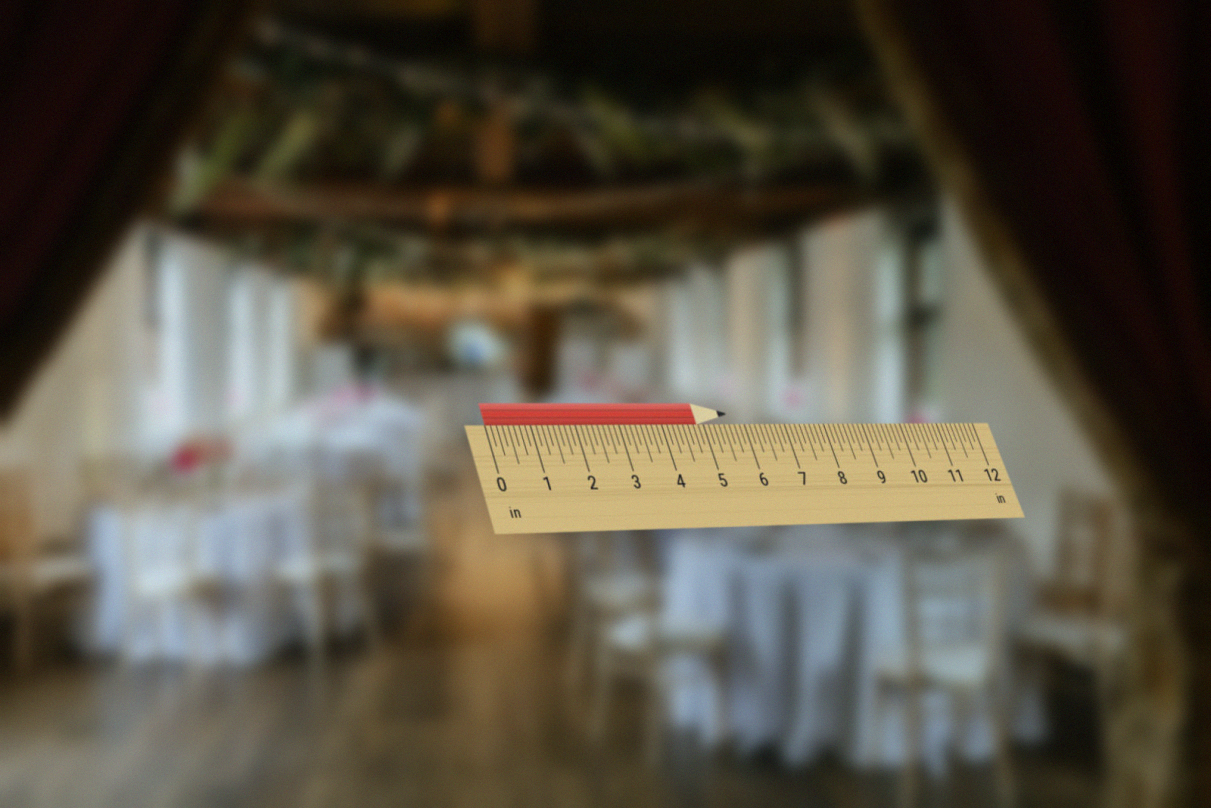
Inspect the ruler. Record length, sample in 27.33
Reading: in 5.625
